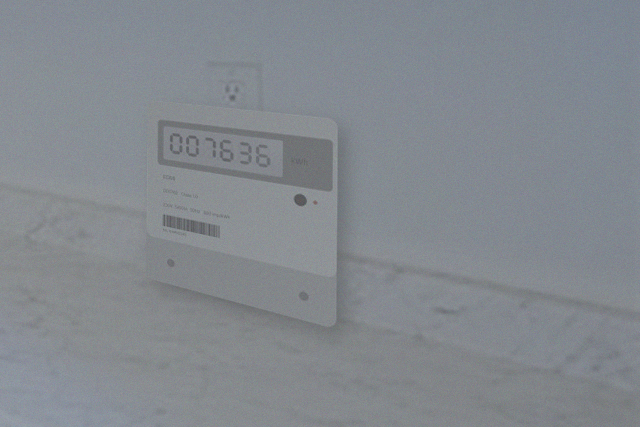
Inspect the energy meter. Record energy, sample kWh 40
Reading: kWh 7636
